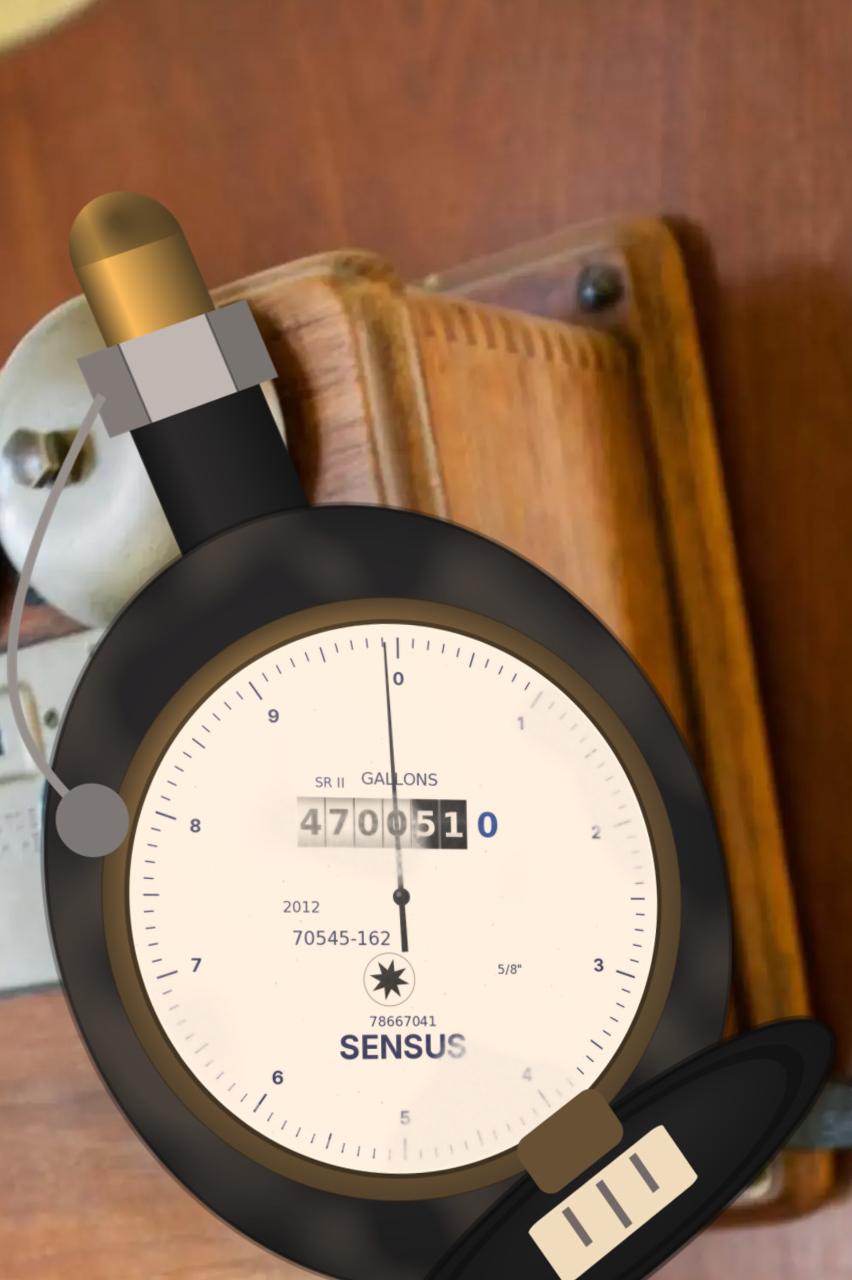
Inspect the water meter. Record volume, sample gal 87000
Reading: gal 4700509.9
